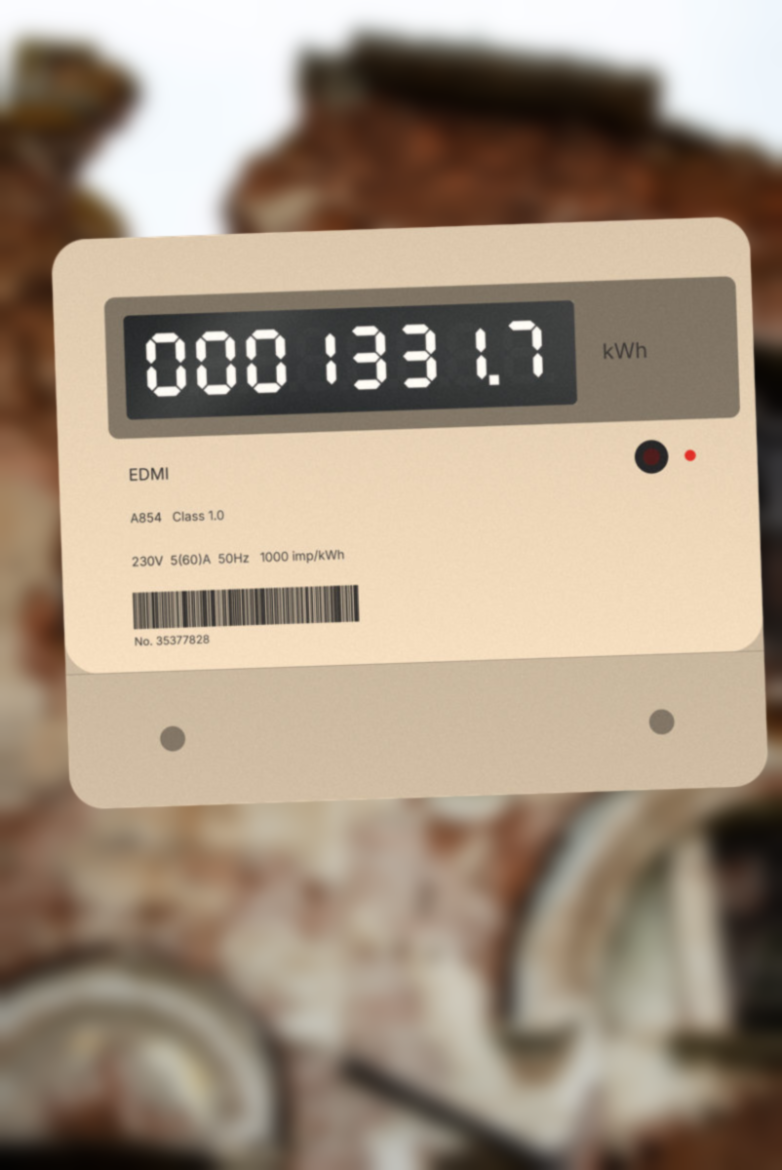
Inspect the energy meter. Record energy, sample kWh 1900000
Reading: kWh 1331.7
